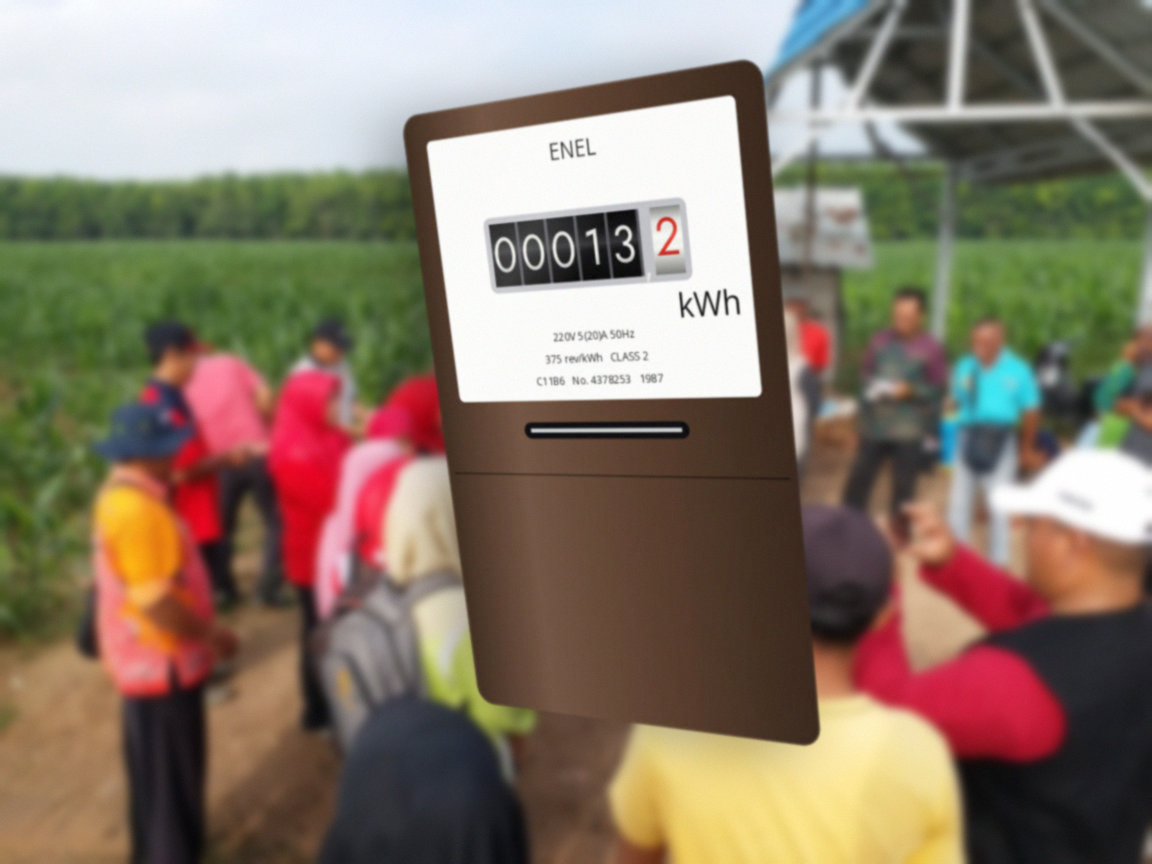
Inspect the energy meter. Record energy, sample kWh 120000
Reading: kWh 13.2
